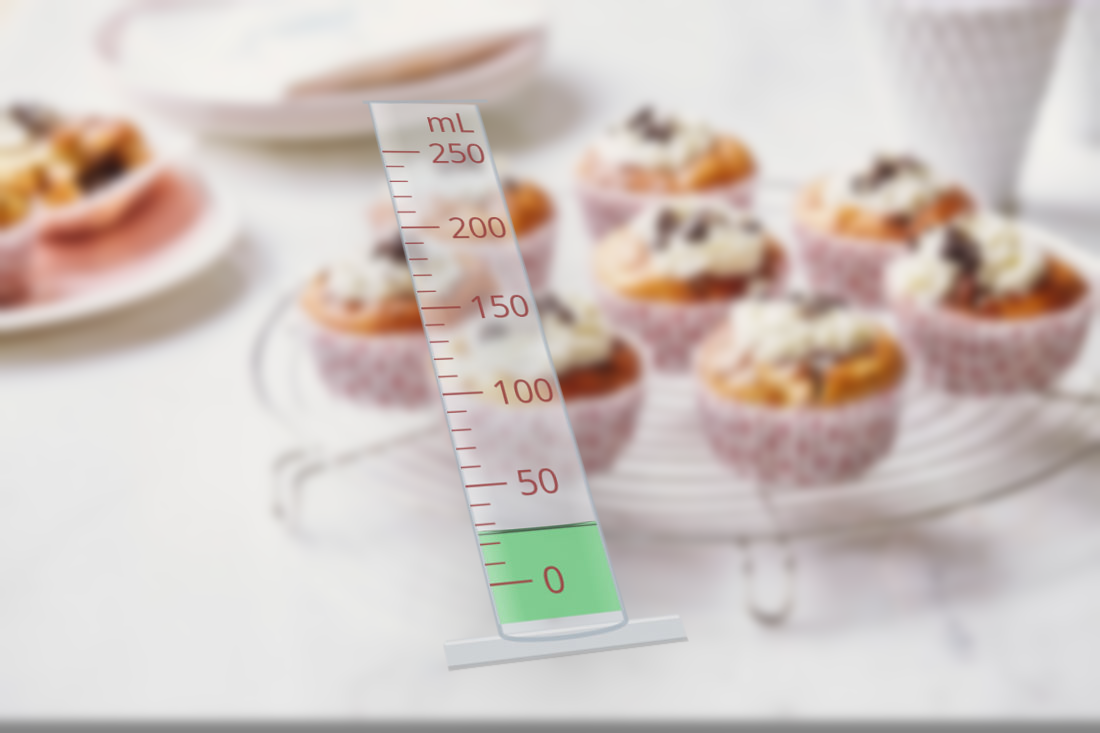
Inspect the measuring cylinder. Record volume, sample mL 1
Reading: mL 25
